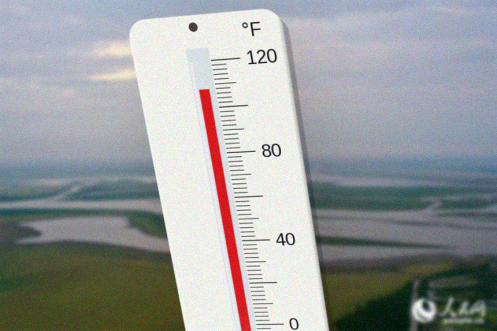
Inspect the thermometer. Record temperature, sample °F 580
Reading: °F 108
